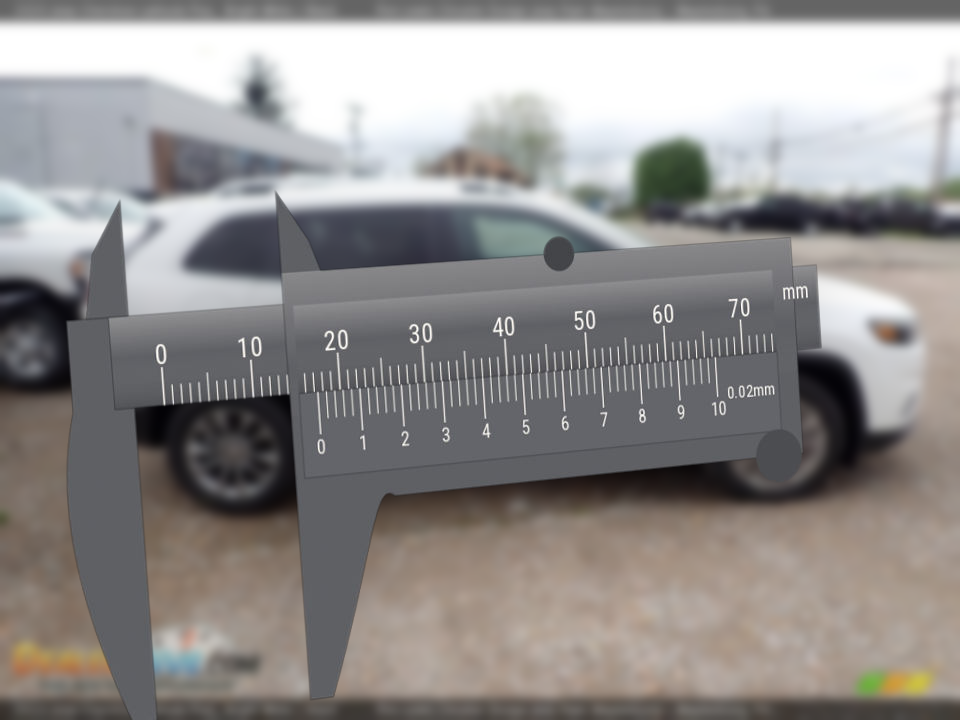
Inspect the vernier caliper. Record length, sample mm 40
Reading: mm 17.4
